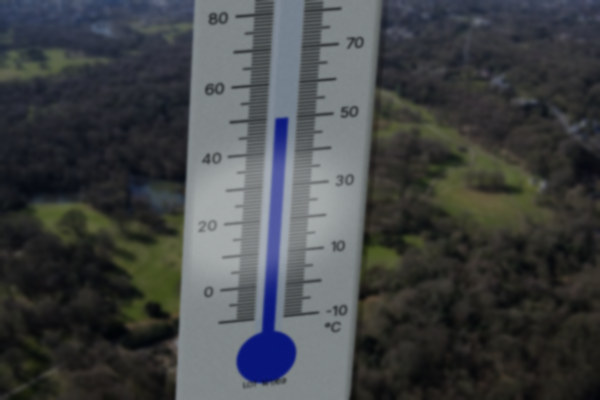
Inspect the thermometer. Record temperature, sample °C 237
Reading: °C 50
